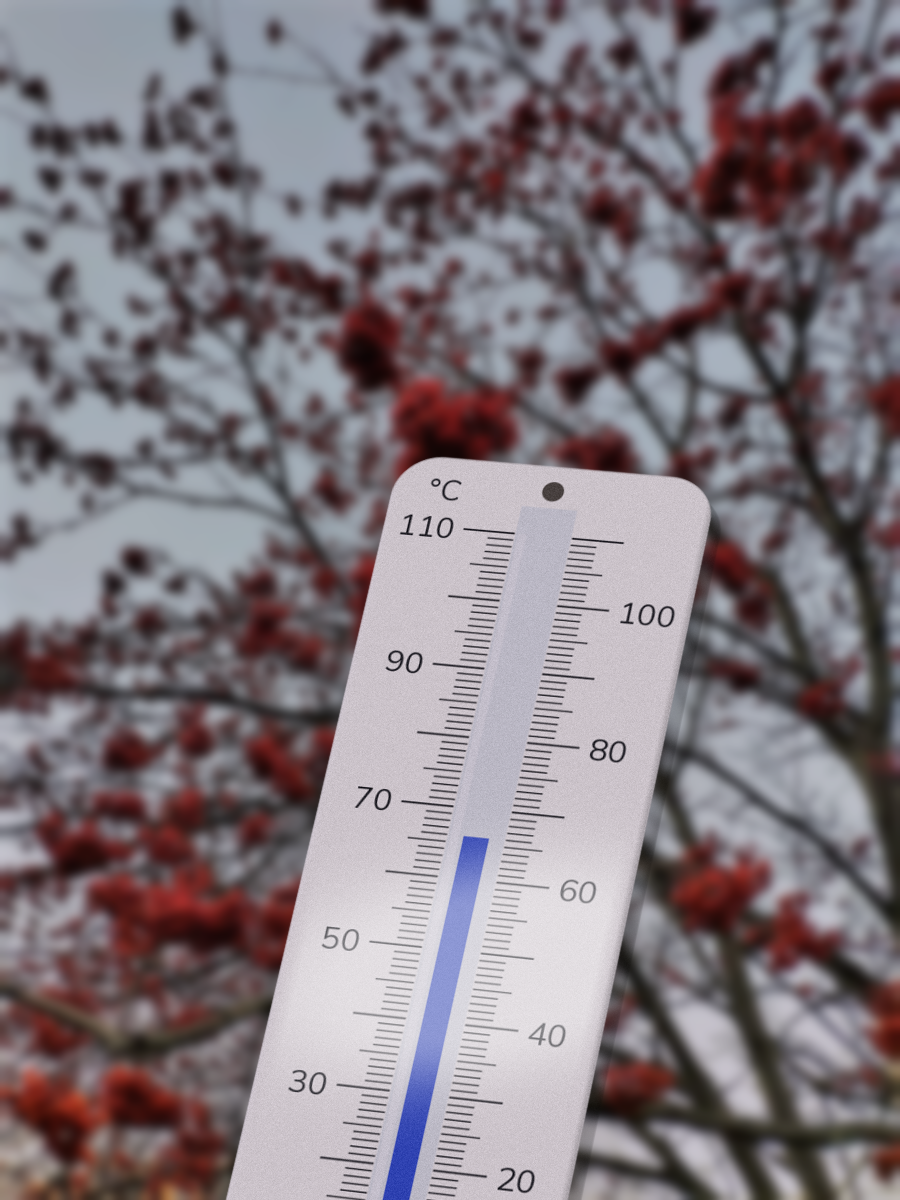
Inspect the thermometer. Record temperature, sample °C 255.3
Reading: °C 66
